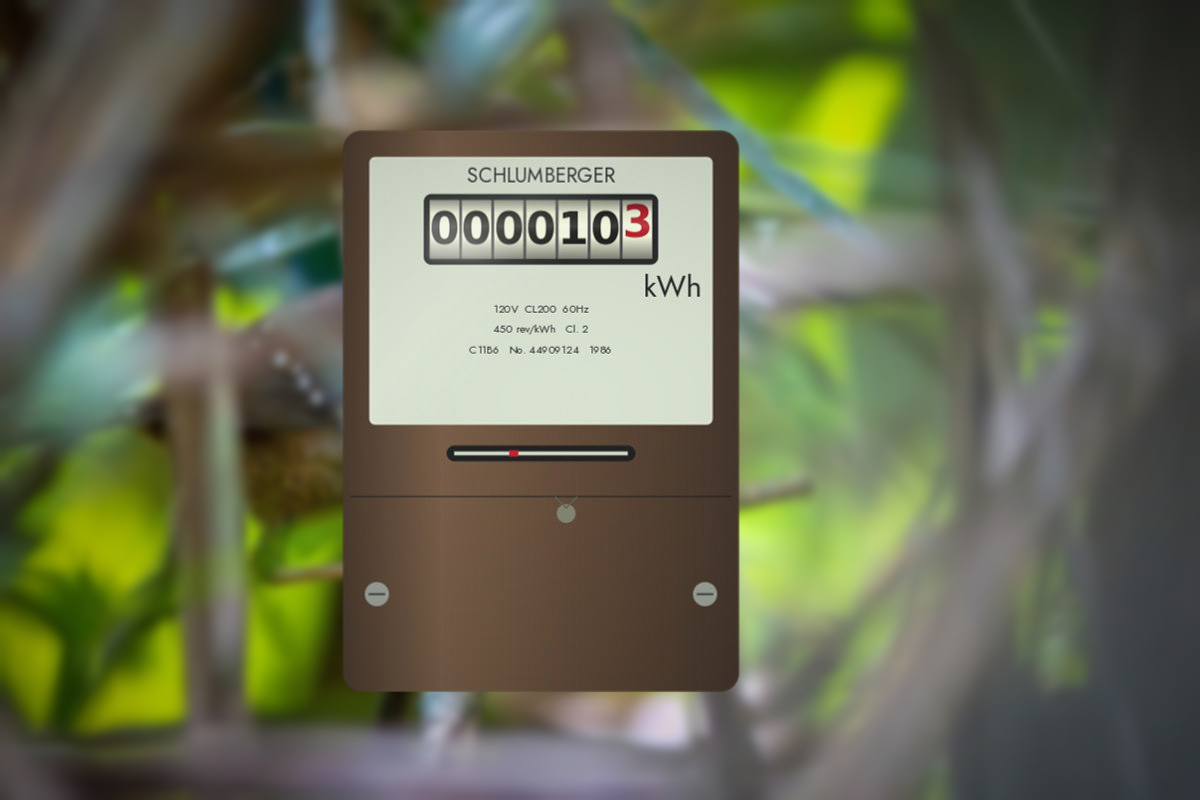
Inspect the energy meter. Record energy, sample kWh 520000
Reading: kWh 10.3
